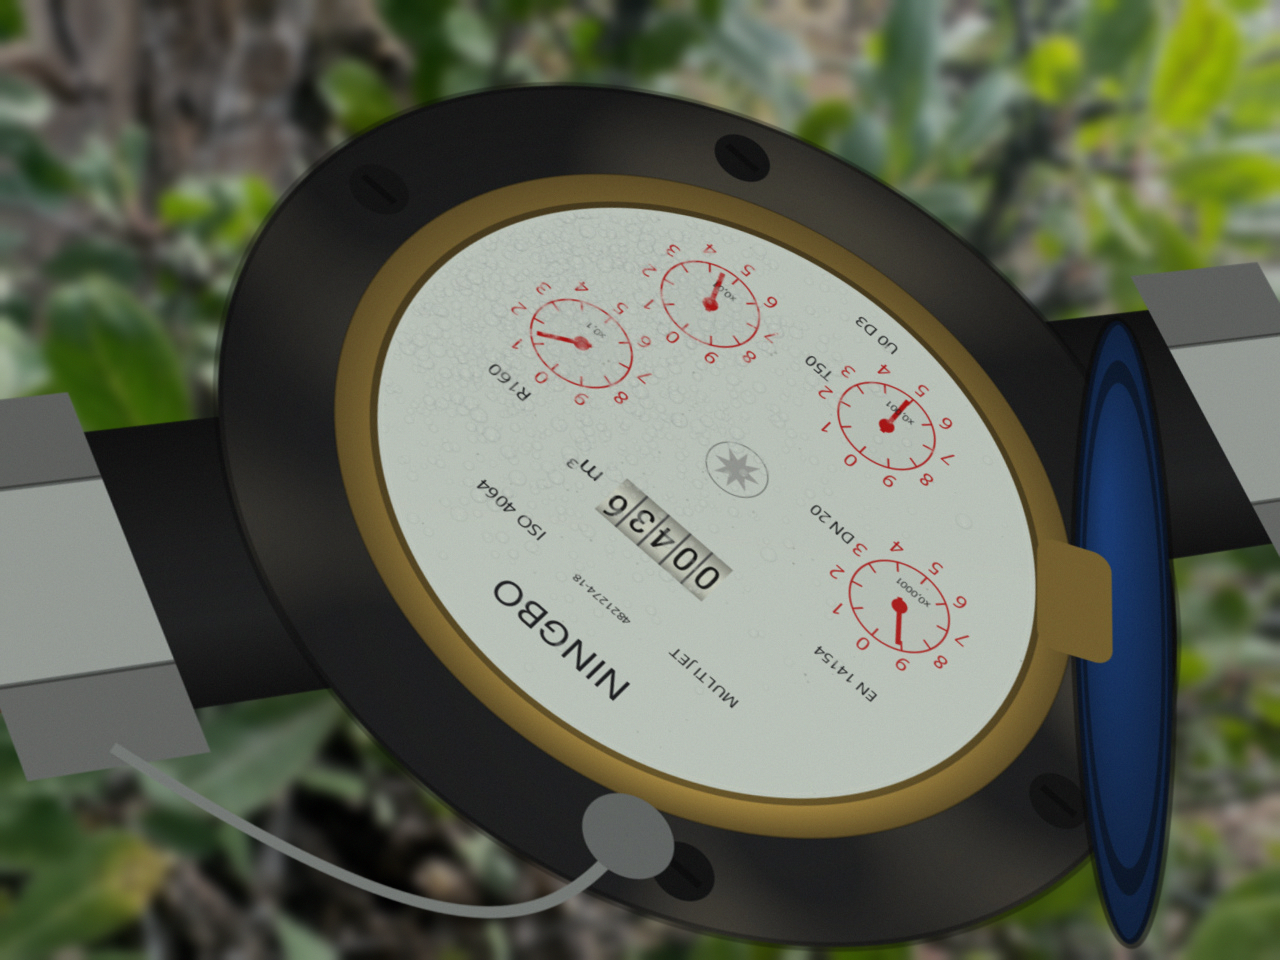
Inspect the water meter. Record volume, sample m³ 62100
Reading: m³ 436.1449
